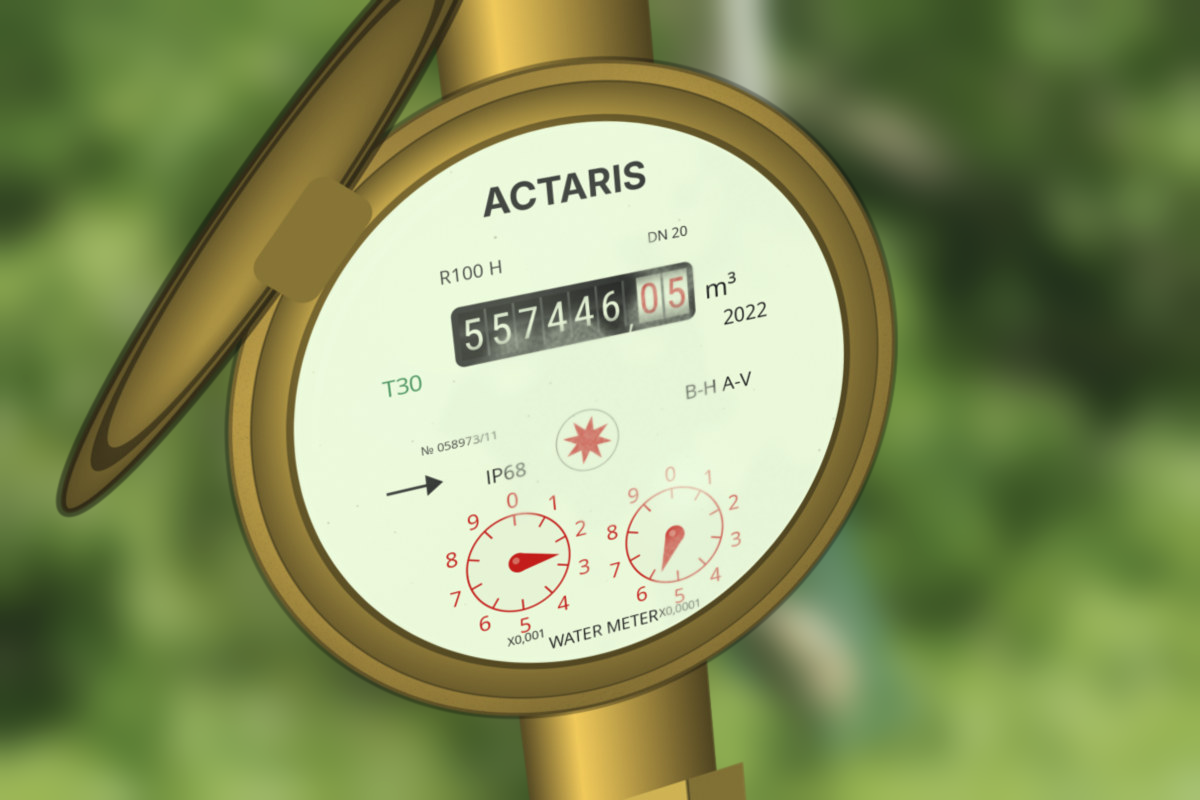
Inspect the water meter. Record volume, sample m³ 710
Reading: m³ 557446.0525
